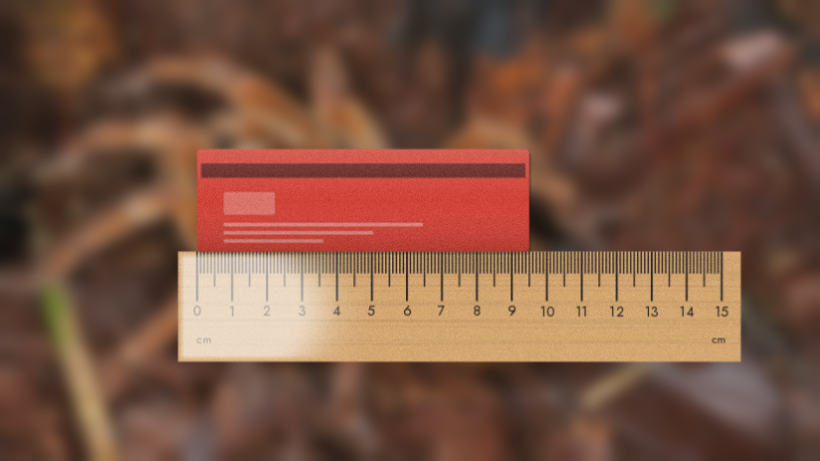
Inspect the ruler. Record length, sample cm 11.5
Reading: cm 9.5
